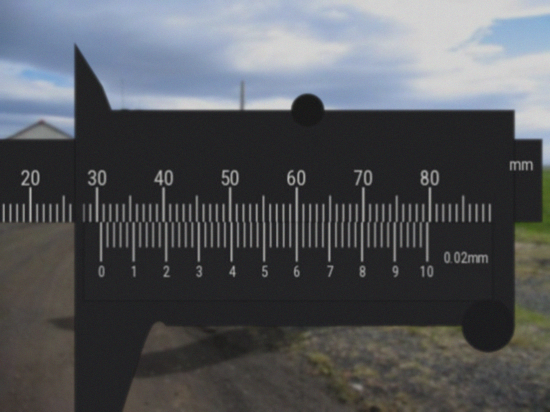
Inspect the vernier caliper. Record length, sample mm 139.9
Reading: mm 30.6
